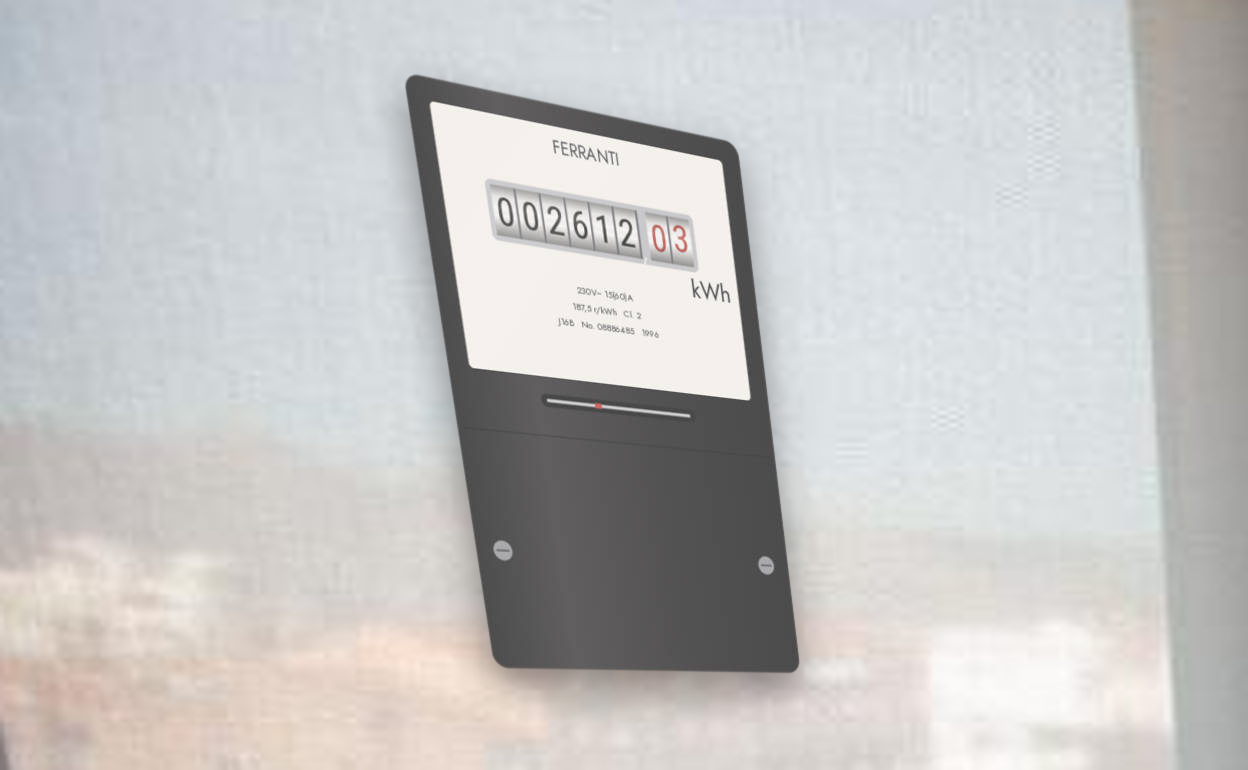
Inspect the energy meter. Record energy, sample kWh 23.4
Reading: kWh 2612.03
